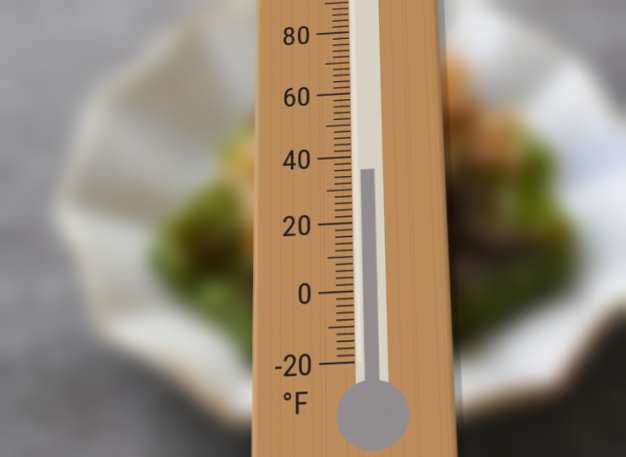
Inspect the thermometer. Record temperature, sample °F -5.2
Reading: °F 36
